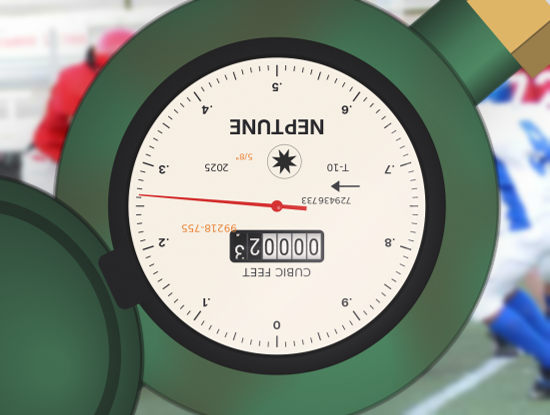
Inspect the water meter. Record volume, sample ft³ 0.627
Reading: ft³ 23.26
